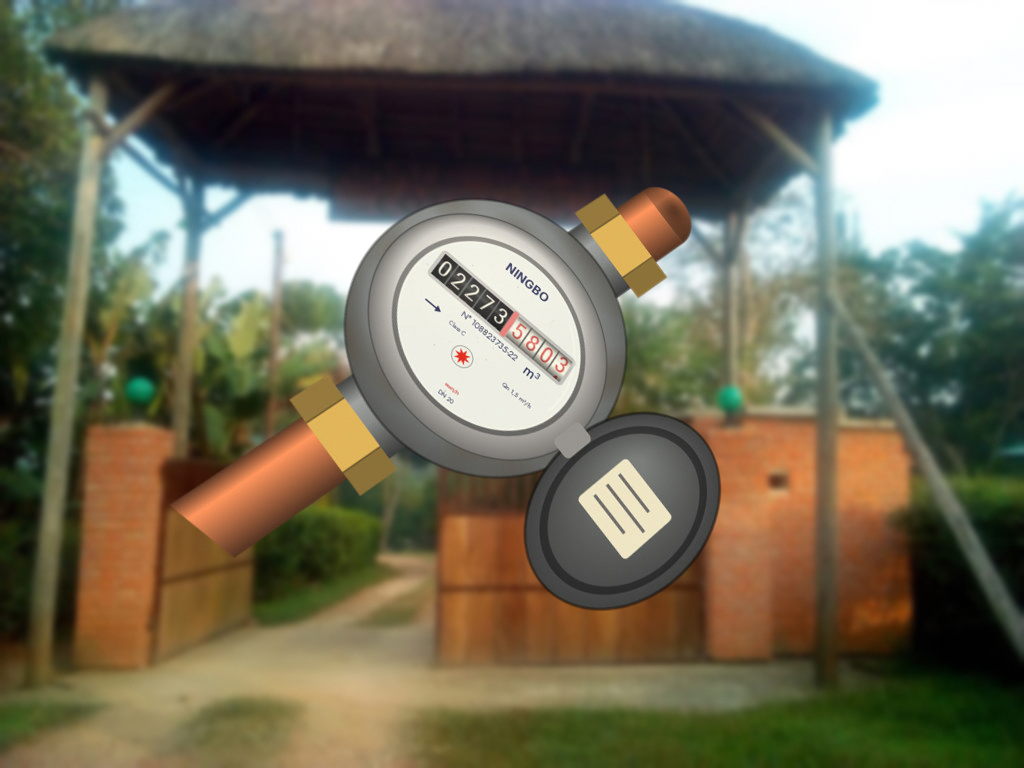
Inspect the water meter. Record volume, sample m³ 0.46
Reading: m³ 2273.5803
